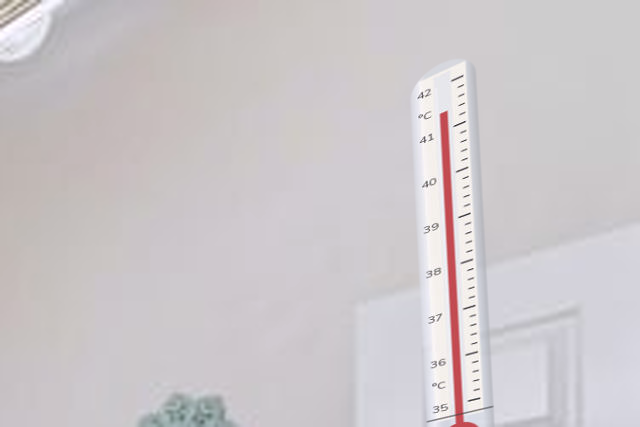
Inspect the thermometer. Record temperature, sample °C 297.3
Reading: °C 41.4
